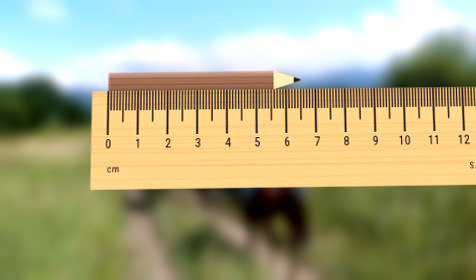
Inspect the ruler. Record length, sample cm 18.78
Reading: cm 6.5
